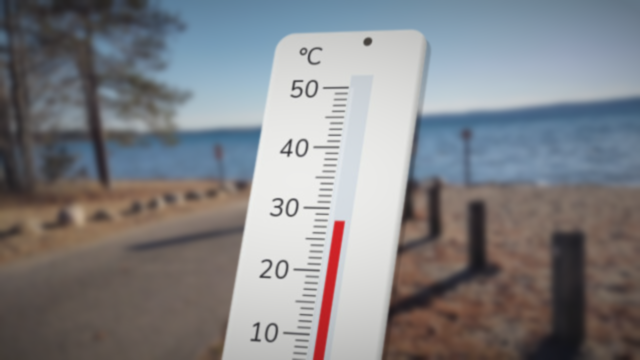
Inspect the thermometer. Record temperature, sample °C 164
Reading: °C 28
